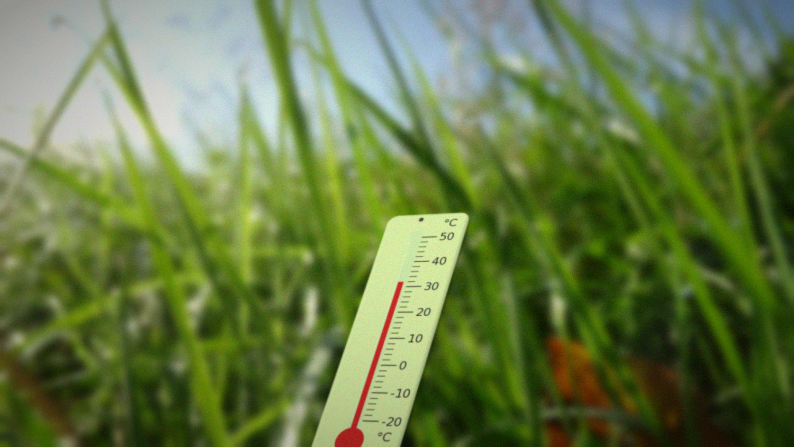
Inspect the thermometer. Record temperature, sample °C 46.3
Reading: °C 32
